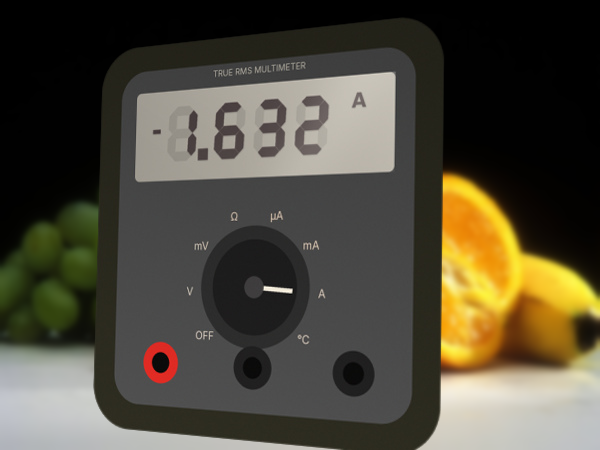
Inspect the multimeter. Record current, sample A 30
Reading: A -1.632
